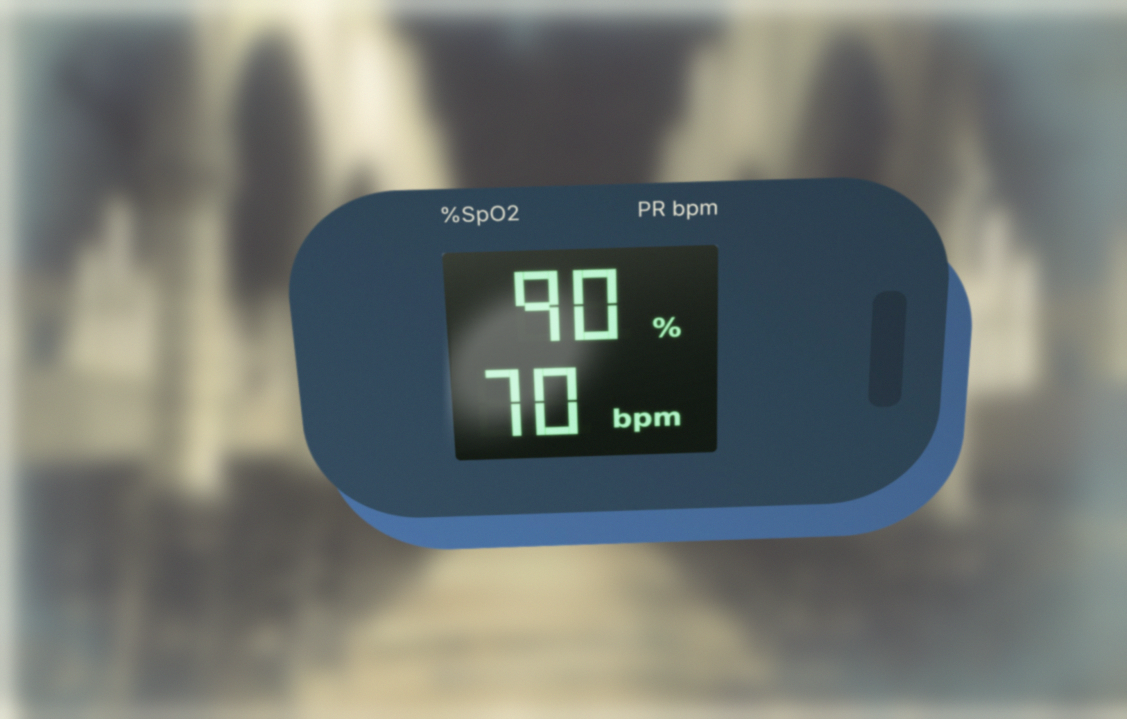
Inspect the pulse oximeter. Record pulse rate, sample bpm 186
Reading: bpm 70
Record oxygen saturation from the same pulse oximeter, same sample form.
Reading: % 90
